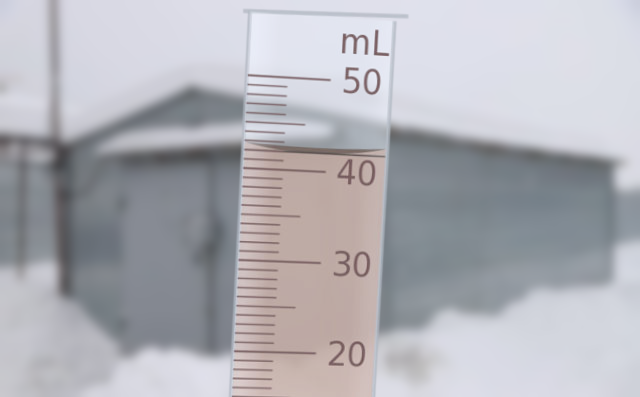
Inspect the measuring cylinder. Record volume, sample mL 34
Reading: mL 42
